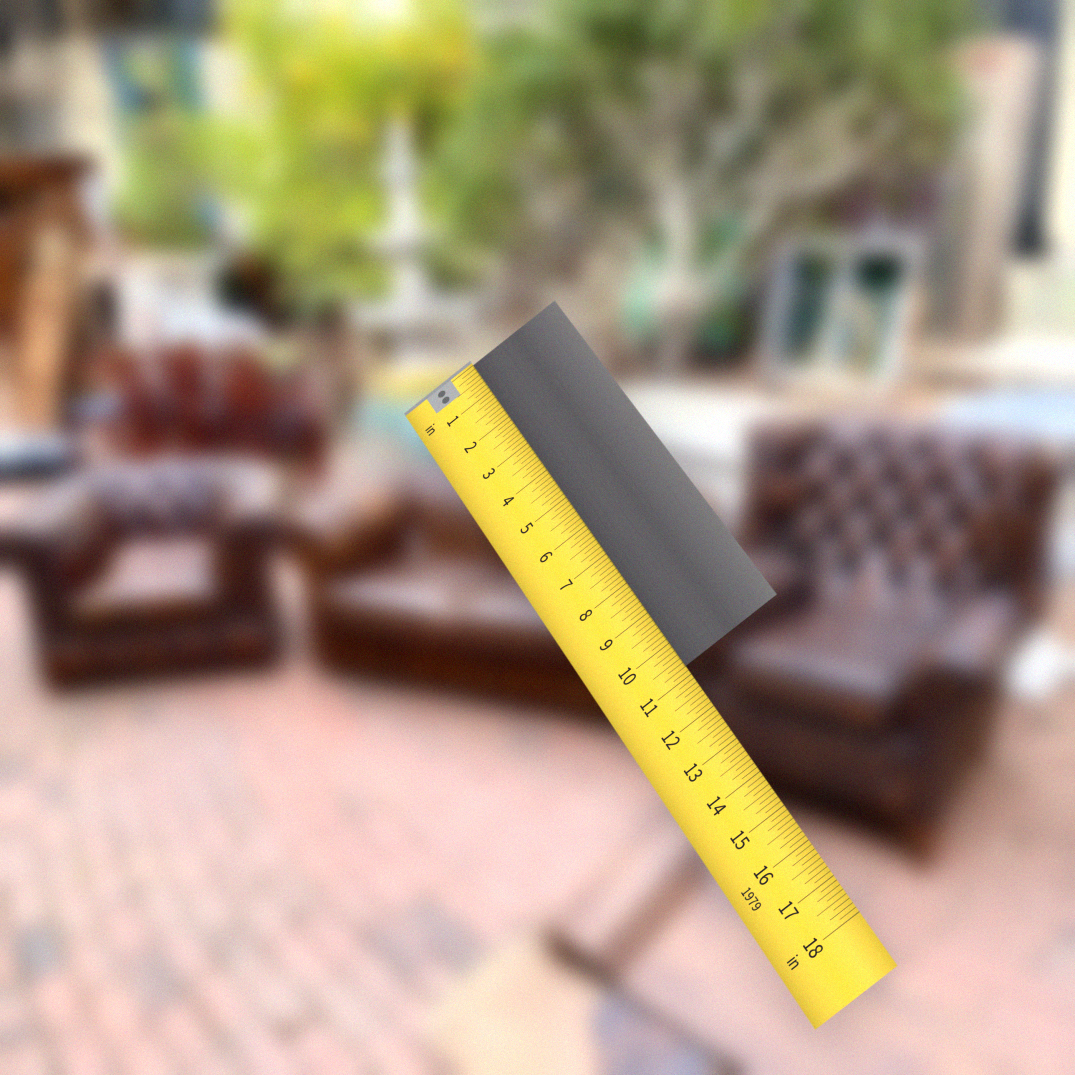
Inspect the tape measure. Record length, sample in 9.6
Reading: in 10.75
